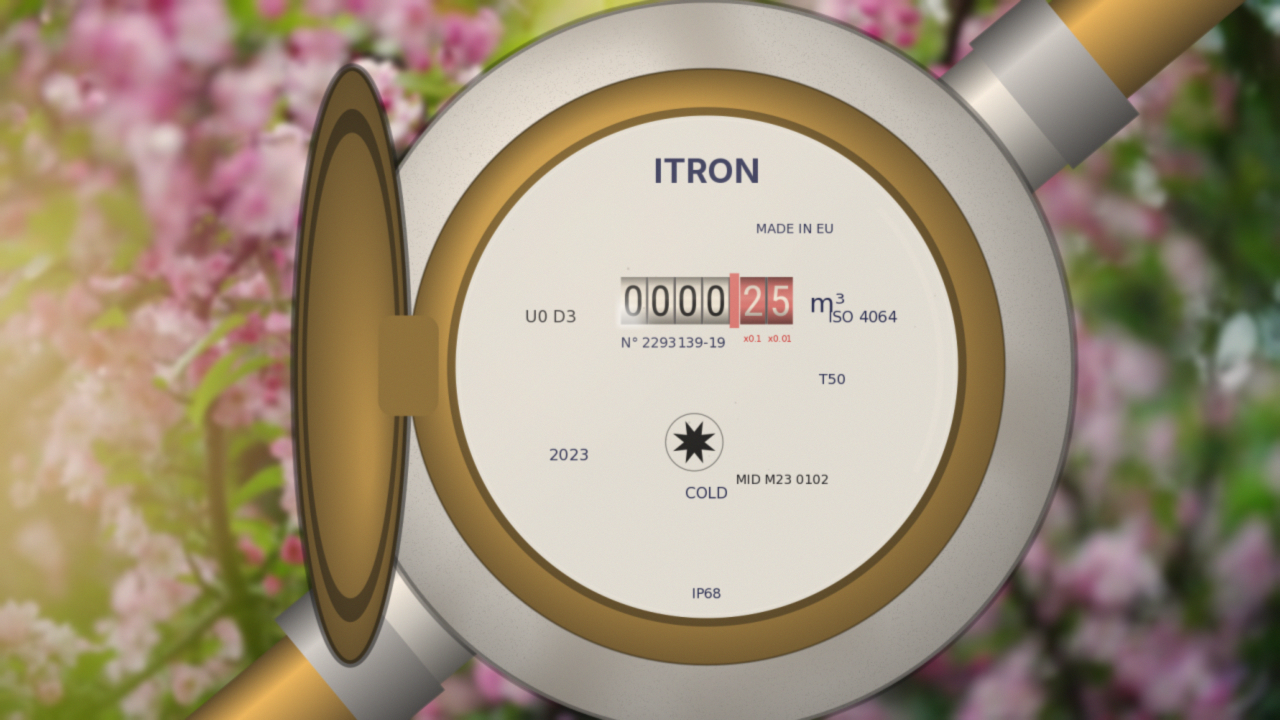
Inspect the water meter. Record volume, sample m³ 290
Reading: m³ 0.25
